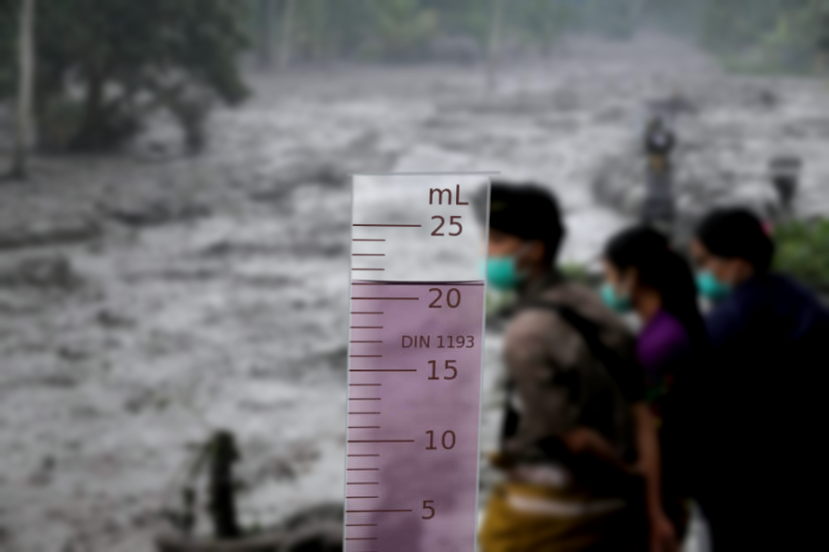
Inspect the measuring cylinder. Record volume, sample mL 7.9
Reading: mL 21
